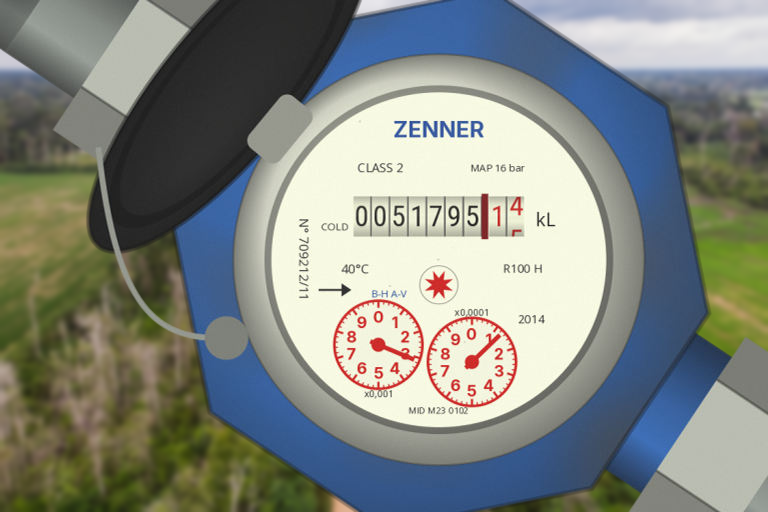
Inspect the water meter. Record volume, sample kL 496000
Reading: kL 51795.1431
